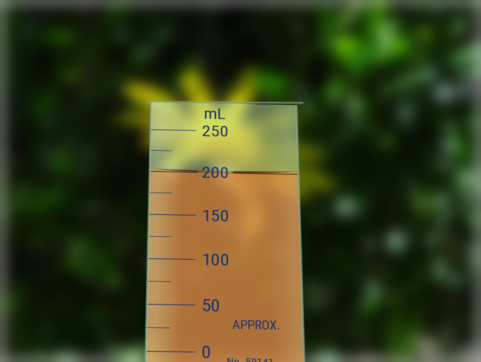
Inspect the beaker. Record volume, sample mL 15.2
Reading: mL 200
